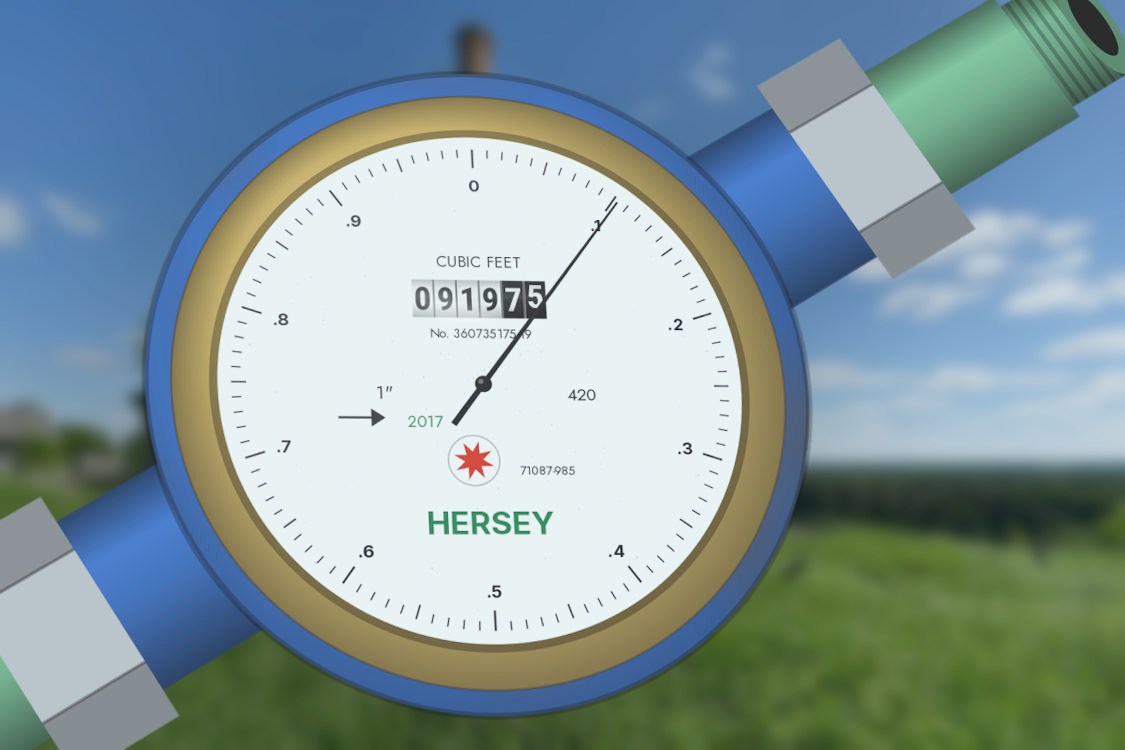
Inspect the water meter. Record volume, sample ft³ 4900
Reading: ft³ 91975.10
